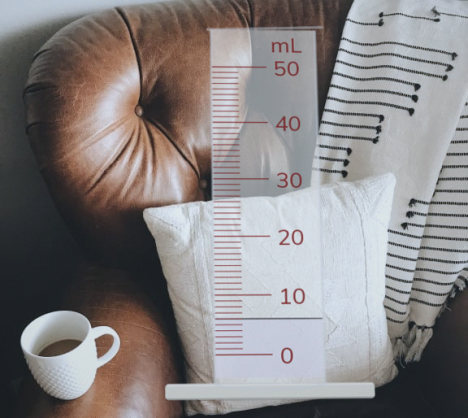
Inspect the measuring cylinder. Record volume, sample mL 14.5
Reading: mL 6
